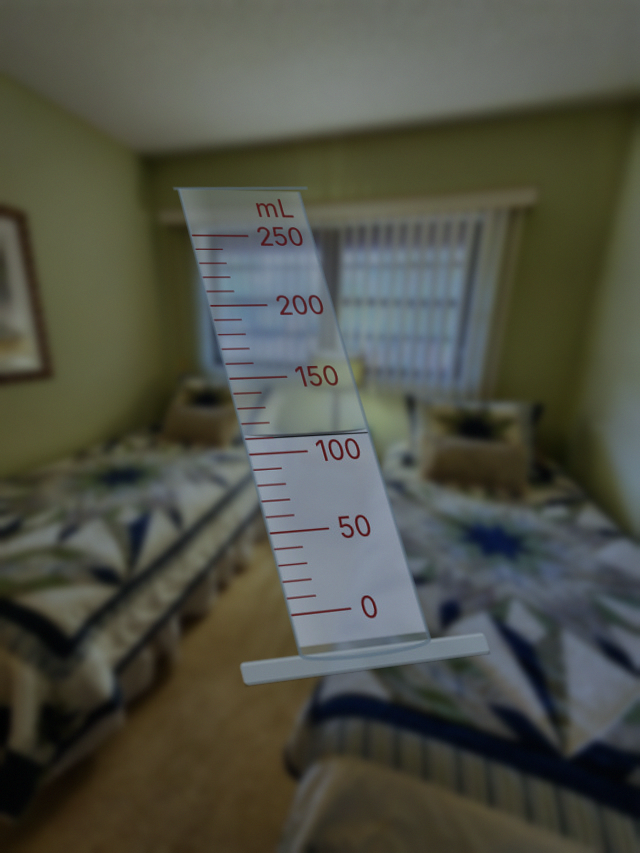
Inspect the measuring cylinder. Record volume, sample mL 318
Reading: mL 110
